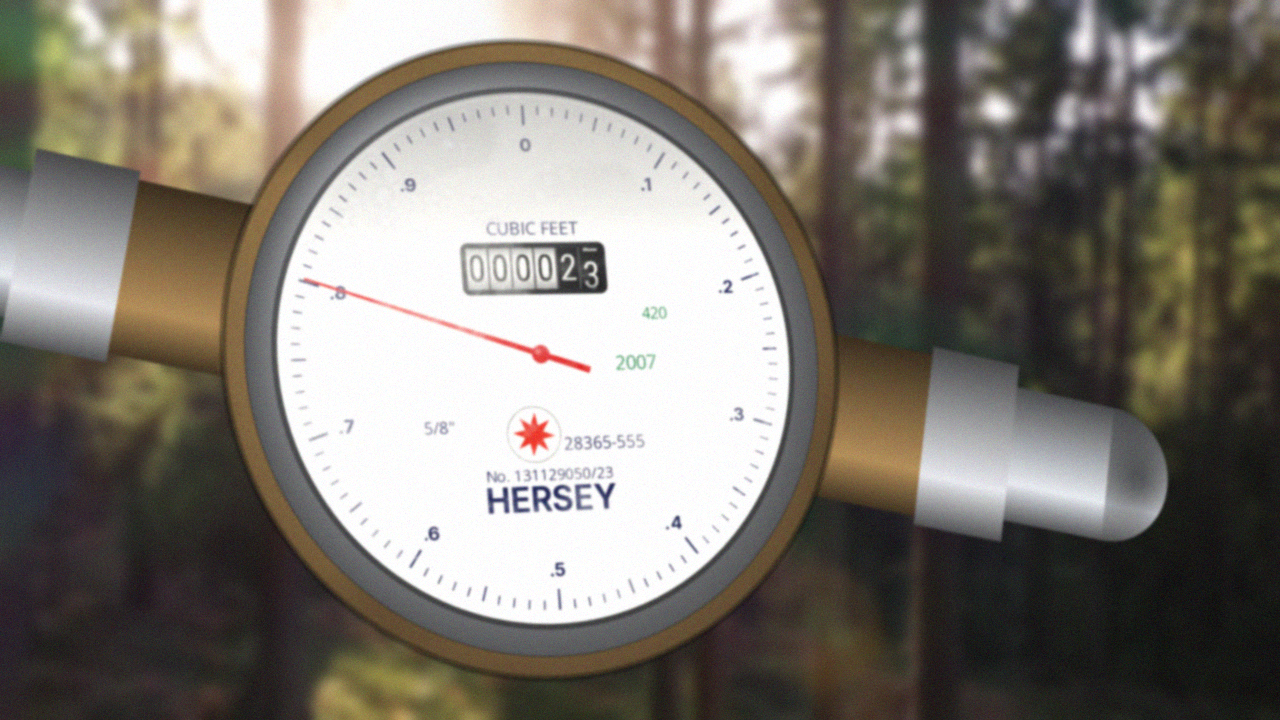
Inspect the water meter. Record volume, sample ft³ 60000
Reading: ft³ 22.80
